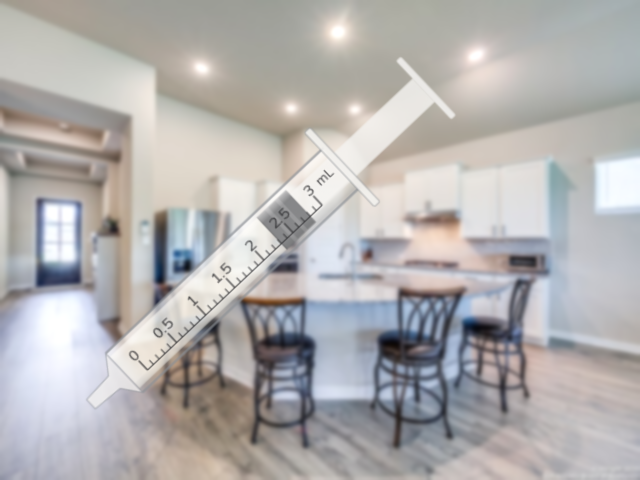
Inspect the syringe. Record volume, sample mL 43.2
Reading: mL 2.3
